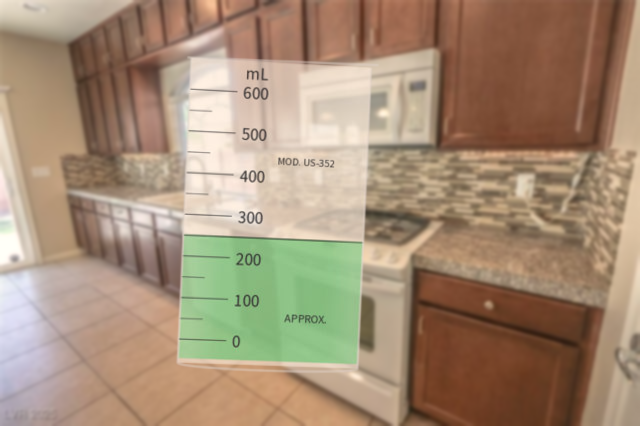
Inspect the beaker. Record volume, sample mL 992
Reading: mL 250
